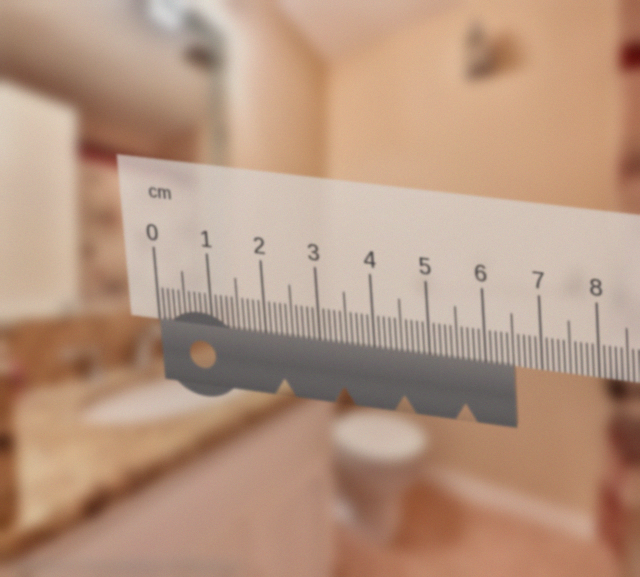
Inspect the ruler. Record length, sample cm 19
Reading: cm 6.5
